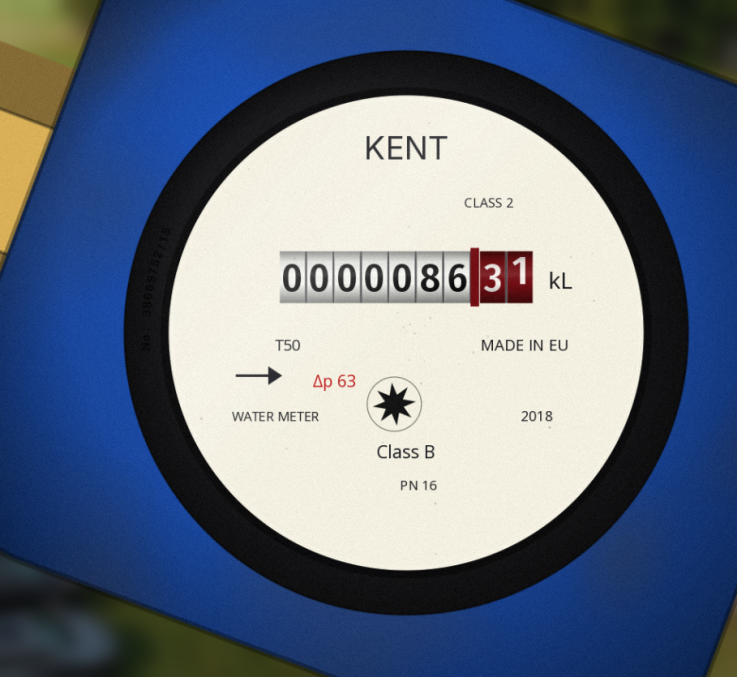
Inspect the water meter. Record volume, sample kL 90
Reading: kL 86.31
